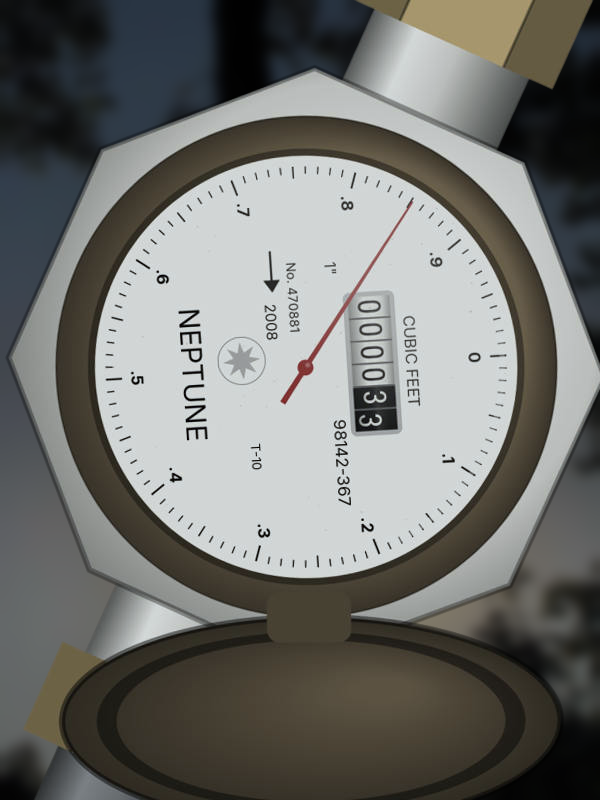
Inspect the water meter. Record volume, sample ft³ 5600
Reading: ft³ 32.85
